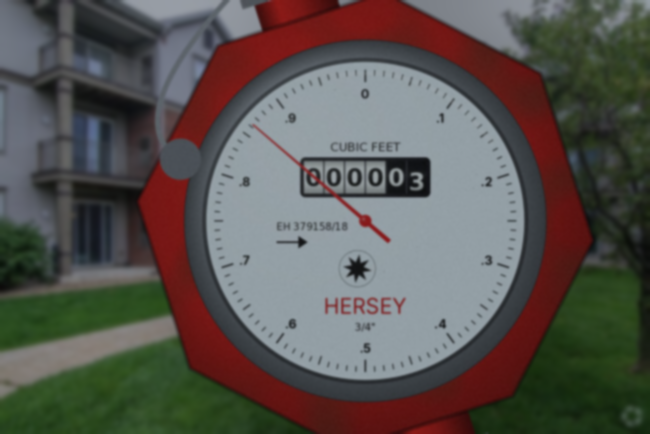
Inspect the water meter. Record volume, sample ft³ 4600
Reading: ft³ 2.86
